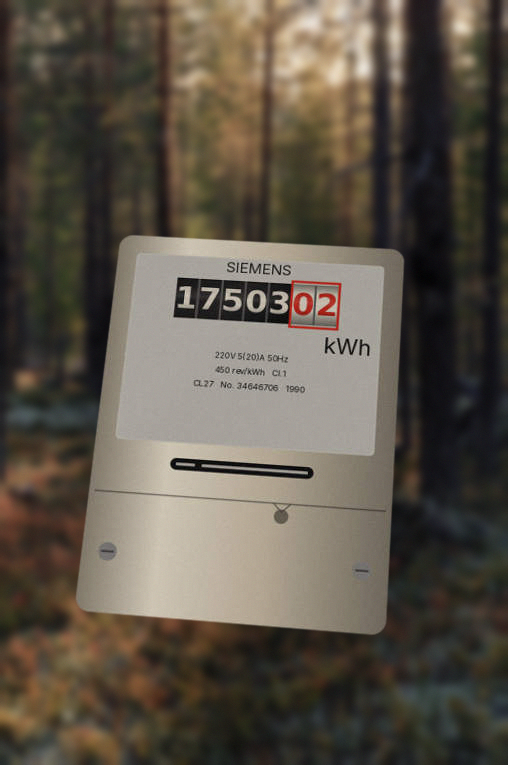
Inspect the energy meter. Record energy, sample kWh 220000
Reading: kWh 17503.02
